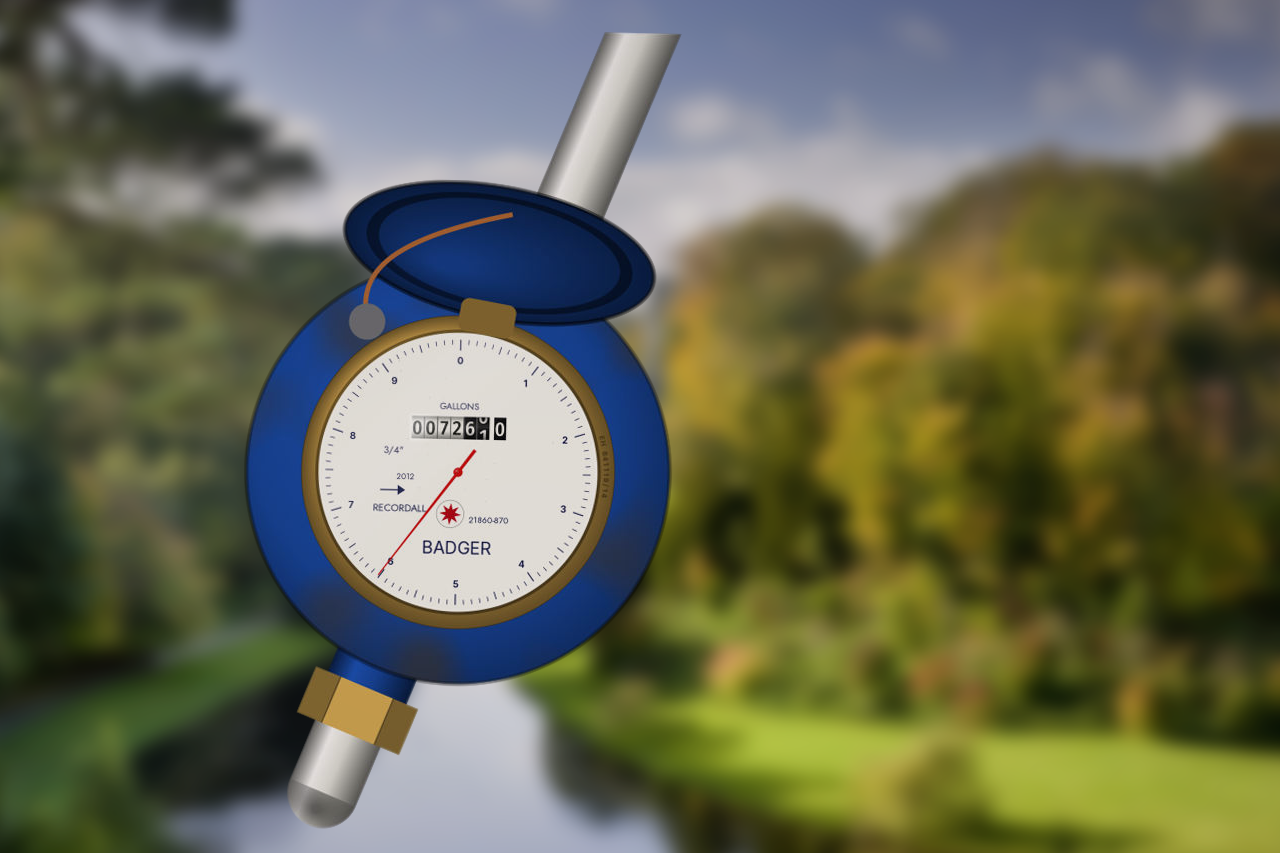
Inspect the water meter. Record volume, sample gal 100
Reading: gal 72606.0
